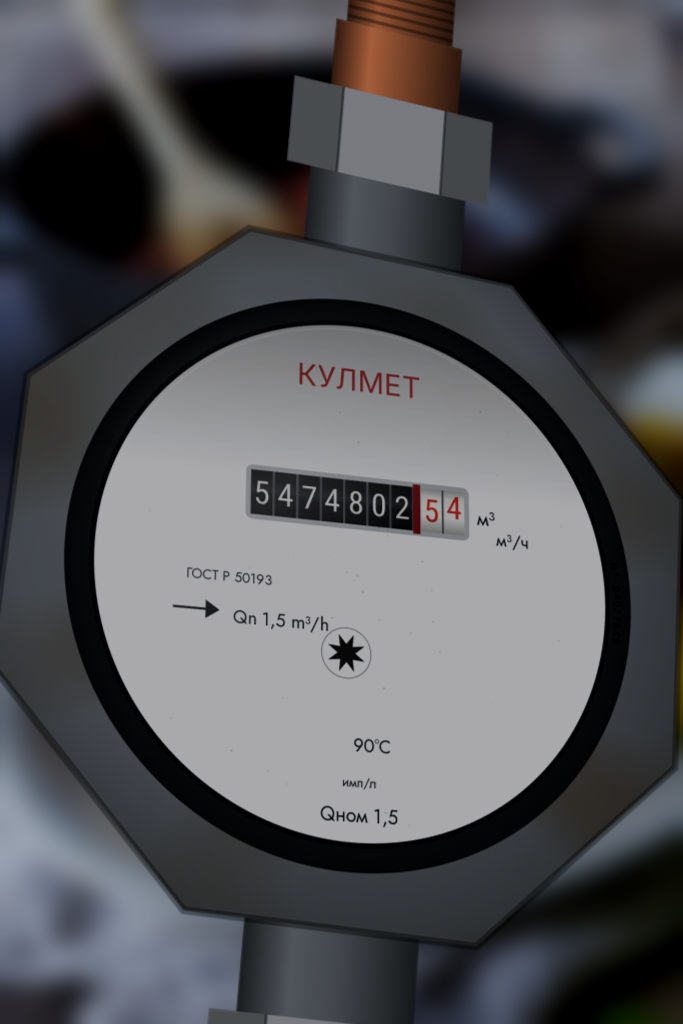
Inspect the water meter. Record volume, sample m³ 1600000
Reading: m³ 5474802.54
